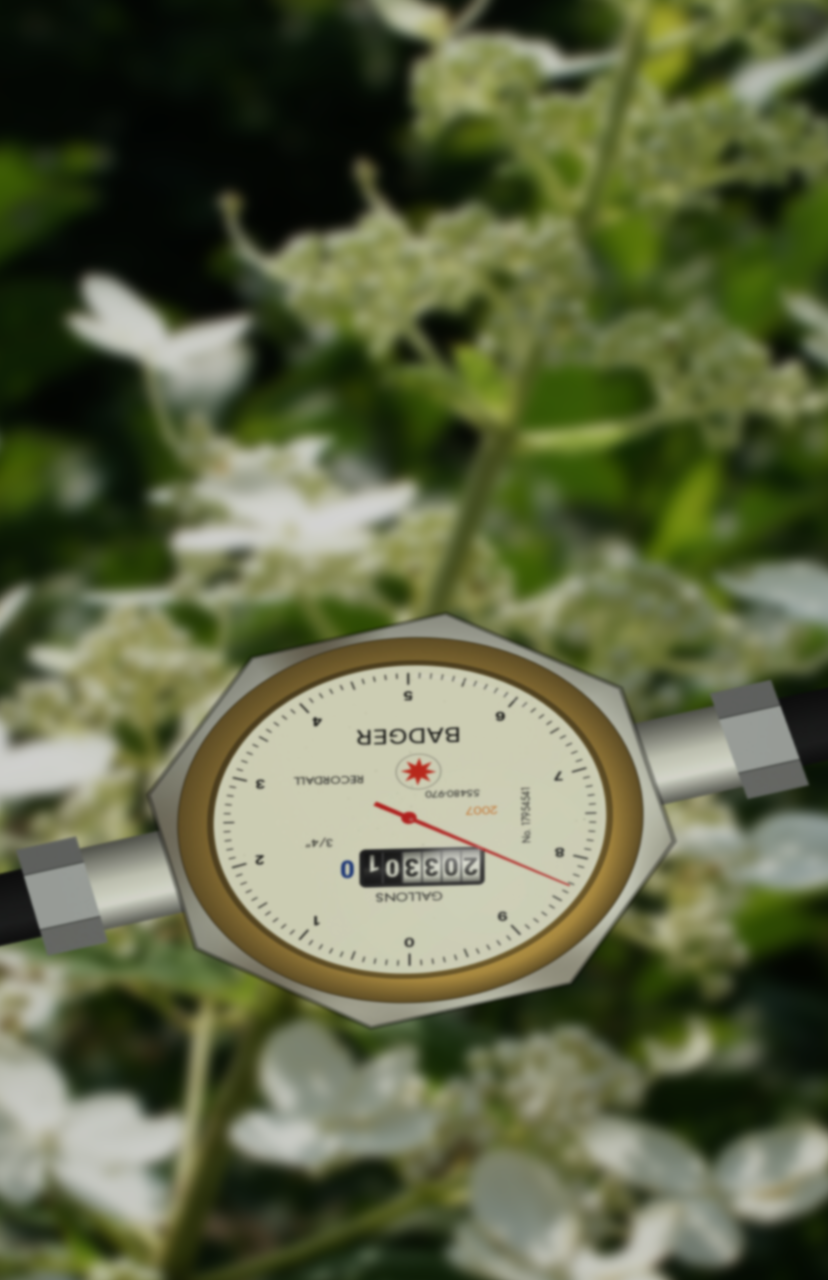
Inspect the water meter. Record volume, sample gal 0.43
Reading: gal 2033008.3
